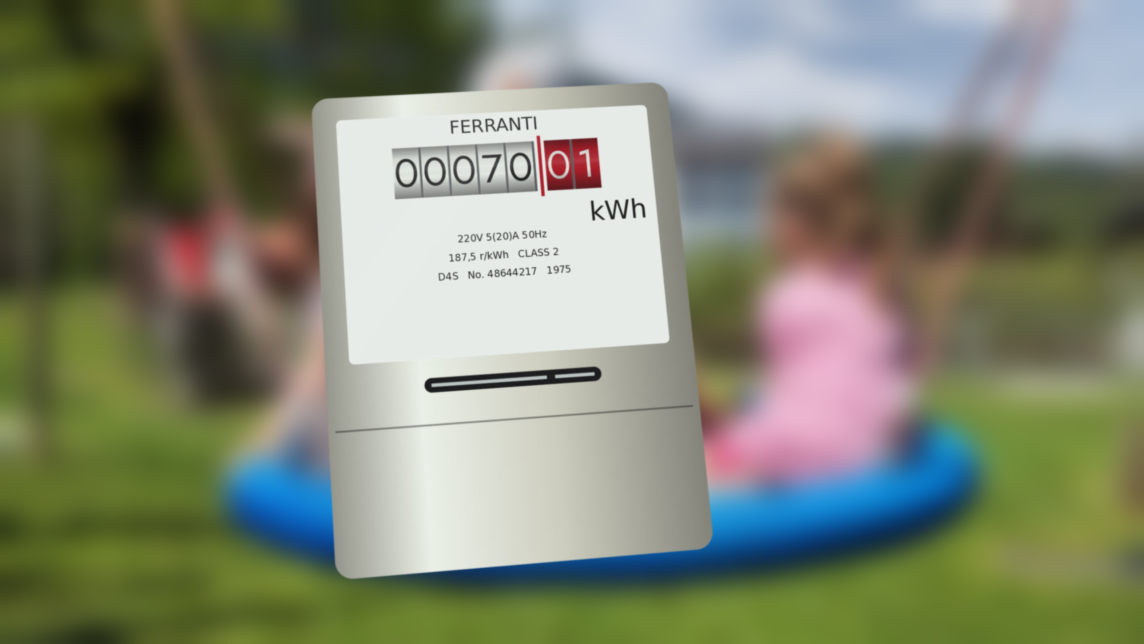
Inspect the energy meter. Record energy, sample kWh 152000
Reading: kWh 70.01
